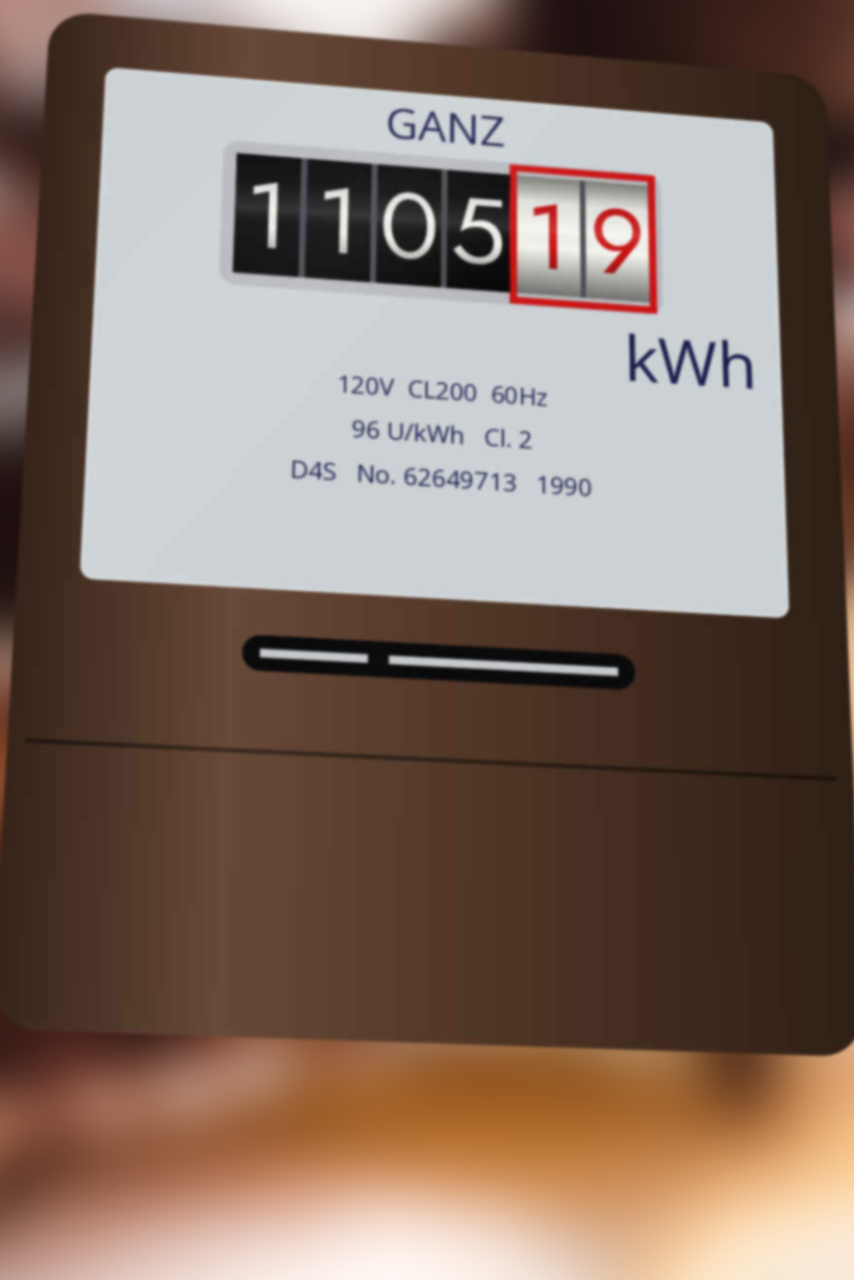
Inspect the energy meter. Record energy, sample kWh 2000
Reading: kWh 1105.19
